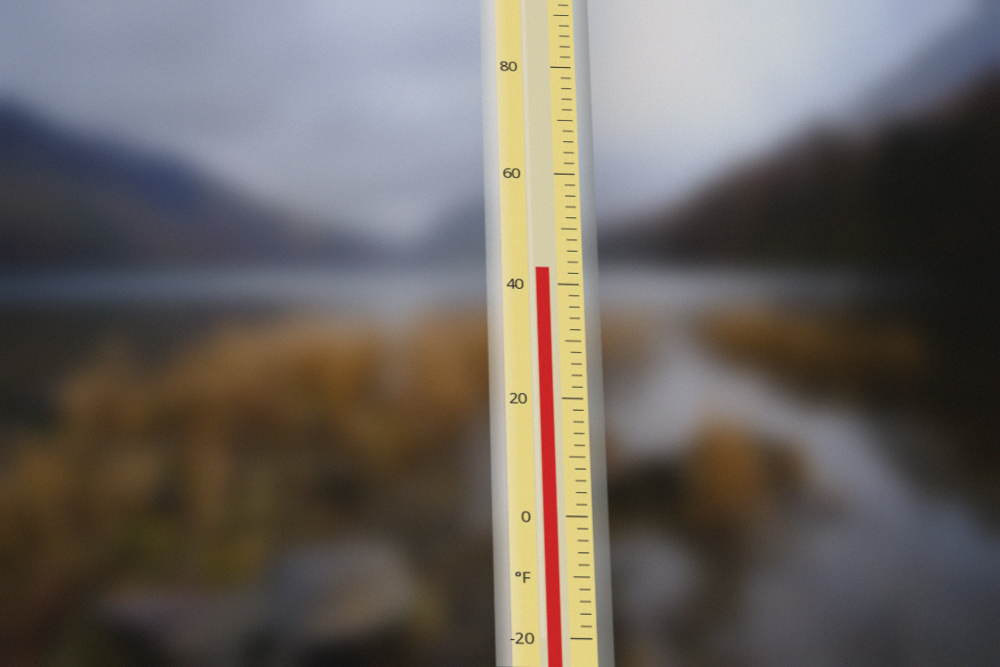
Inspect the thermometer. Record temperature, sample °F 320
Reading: °F 43
